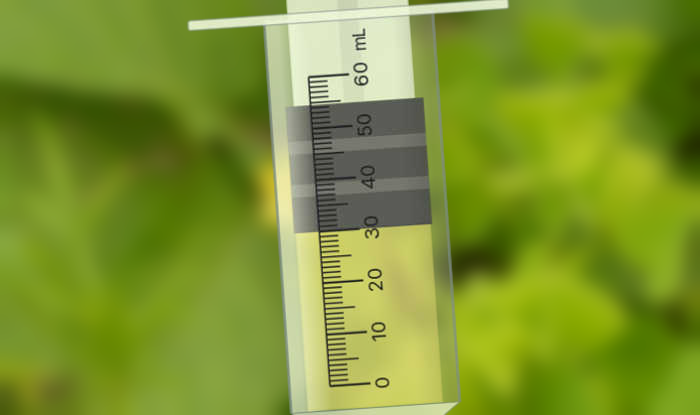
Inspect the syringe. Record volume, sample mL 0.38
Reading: mL 30
